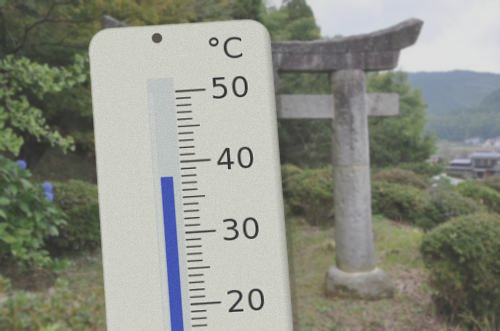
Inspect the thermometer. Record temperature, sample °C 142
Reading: °C 38
